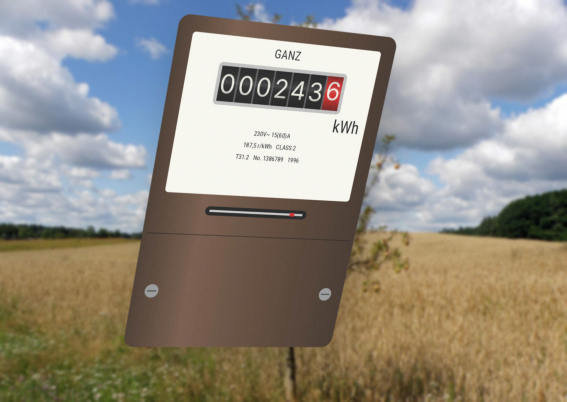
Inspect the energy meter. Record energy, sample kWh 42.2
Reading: kWh 243.6
